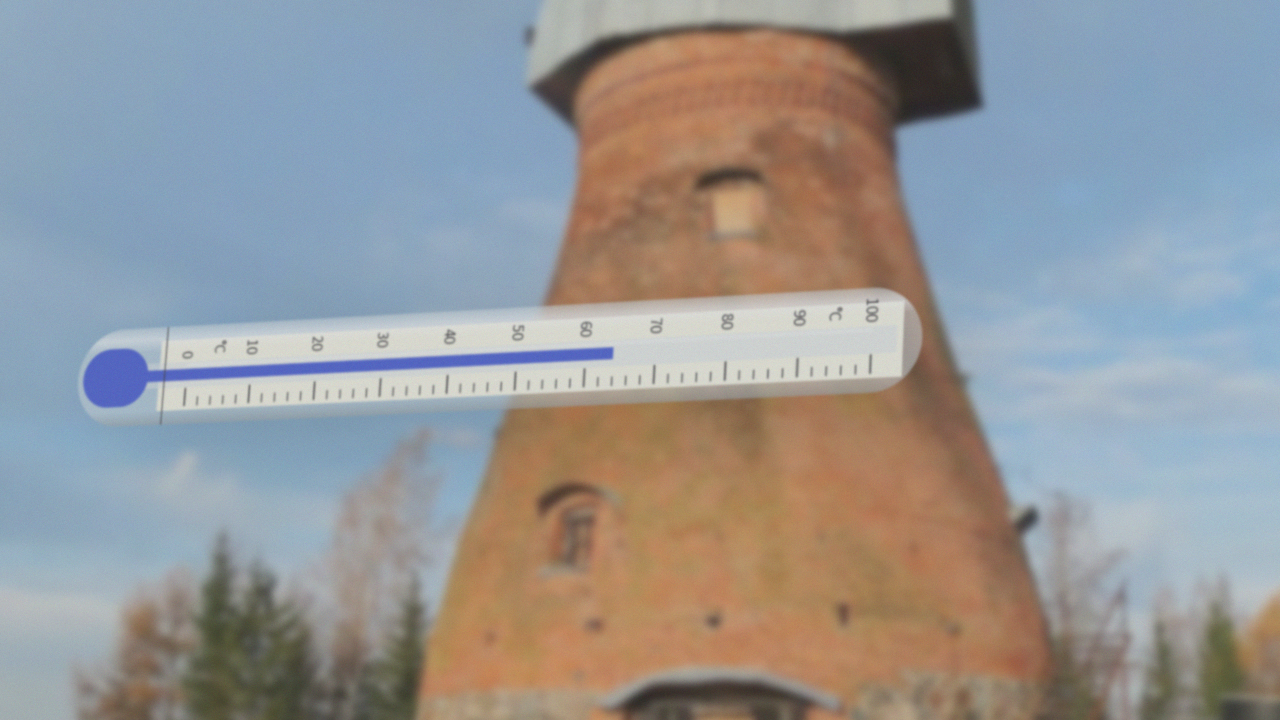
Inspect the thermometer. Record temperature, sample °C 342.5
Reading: °C 64
